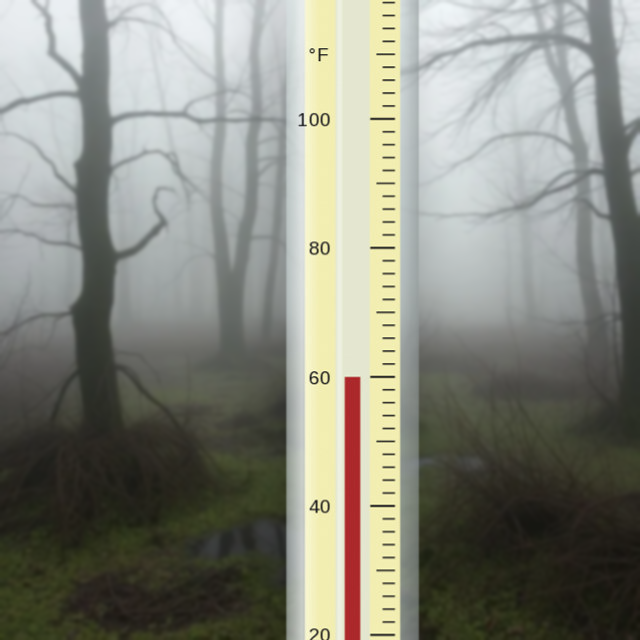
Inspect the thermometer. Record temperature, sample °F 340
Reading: °F 60
